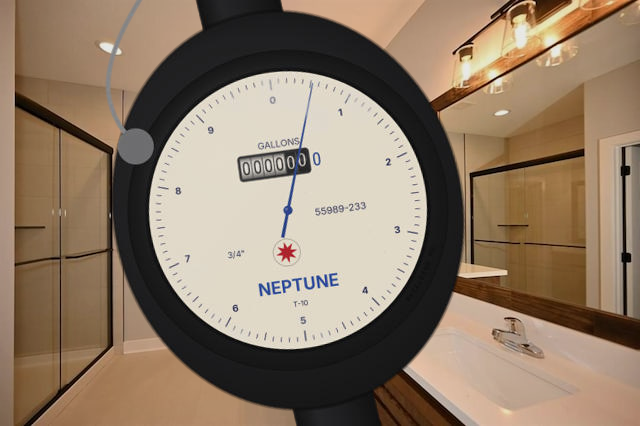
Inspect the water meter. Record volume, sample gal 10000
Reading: gal 0.5
